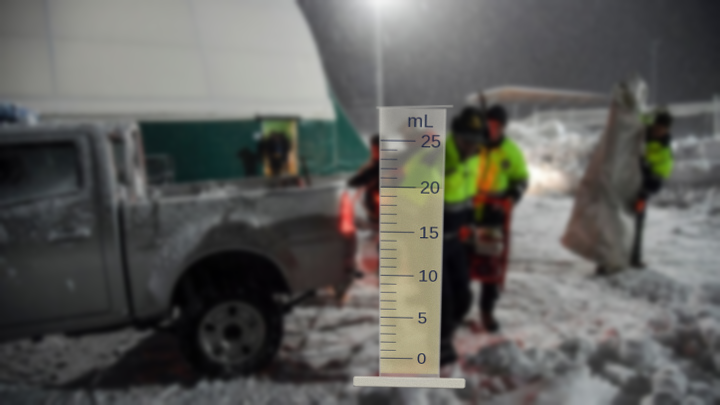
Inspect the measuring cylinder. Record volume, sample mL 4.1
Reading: mL 20
